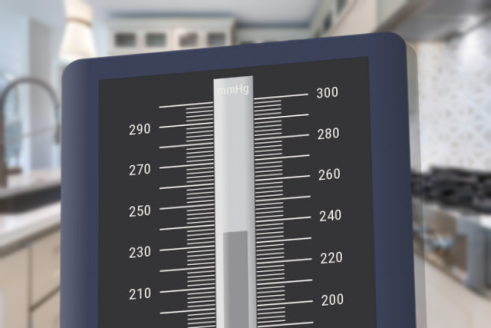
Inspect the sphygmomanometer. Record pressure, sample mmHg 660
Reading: mmHg 236
